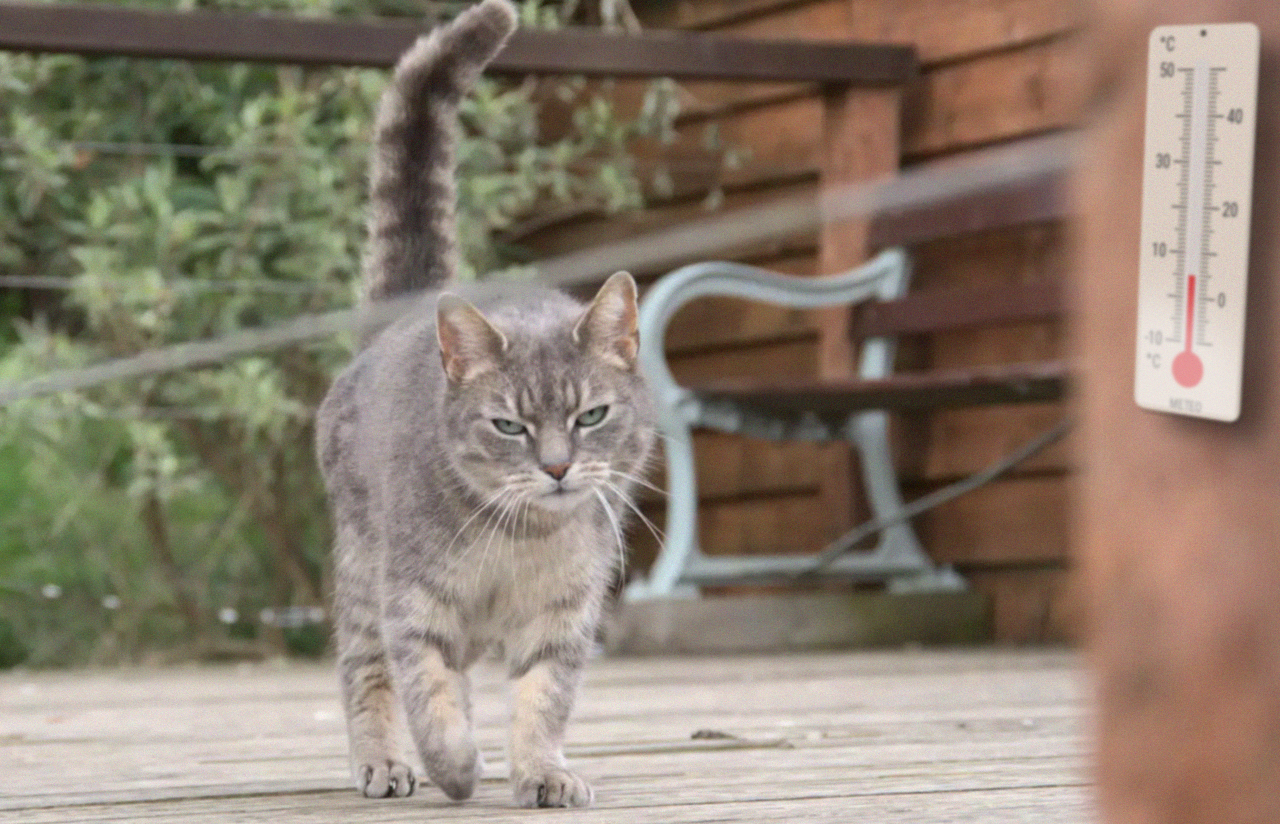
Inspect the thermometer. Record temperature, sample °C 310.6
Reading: °C 5
